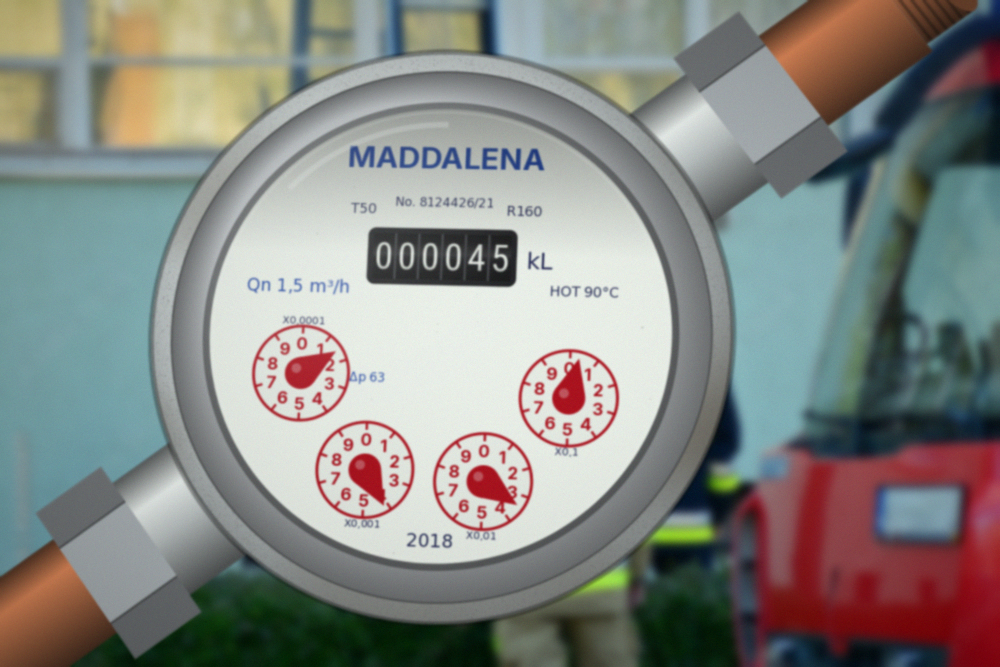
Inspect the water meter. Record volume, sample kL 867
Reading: kL 45.0341
